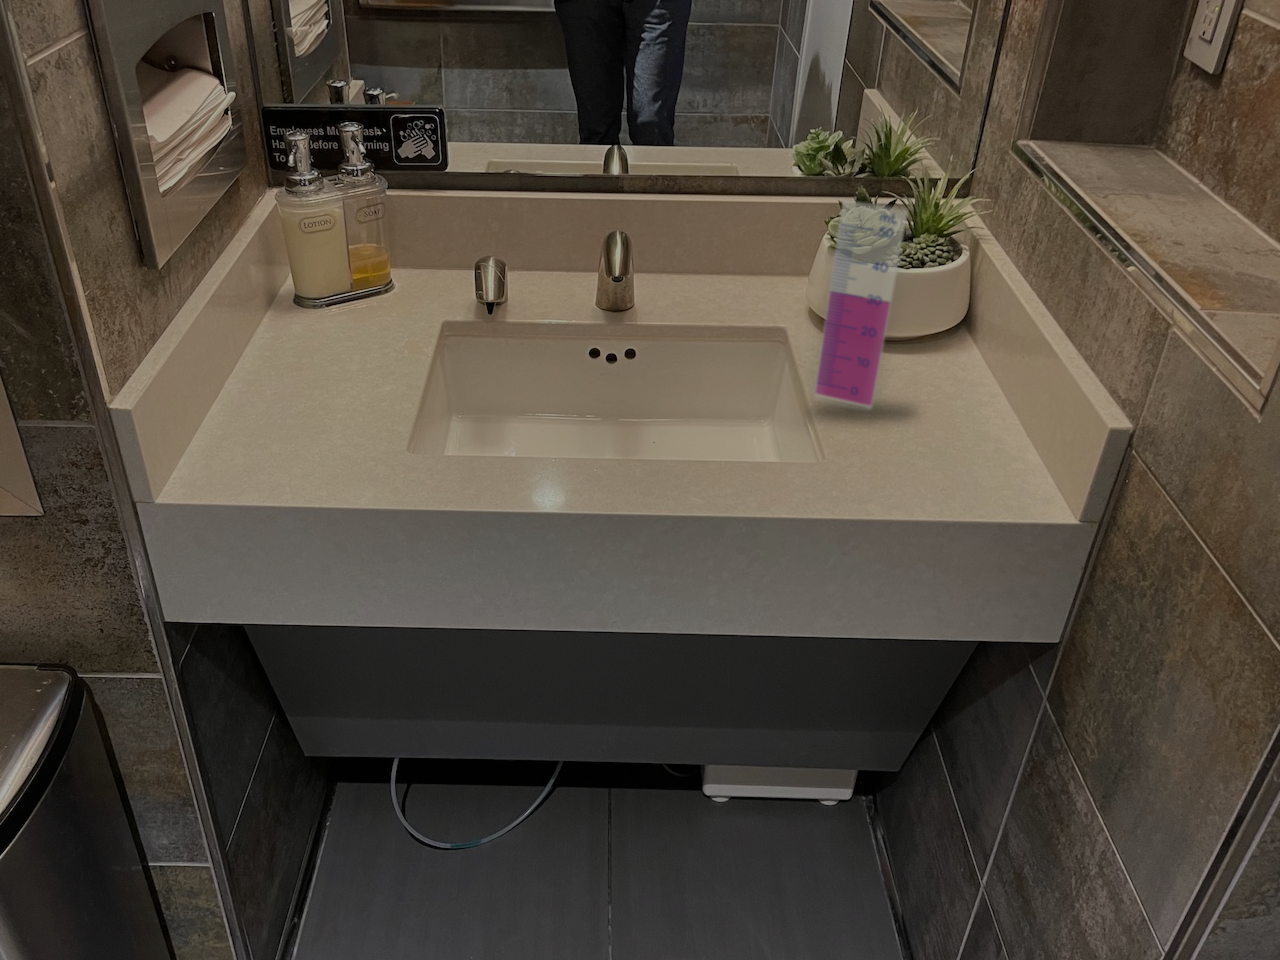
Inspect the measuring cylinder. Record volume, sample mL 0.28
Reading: mL 30
